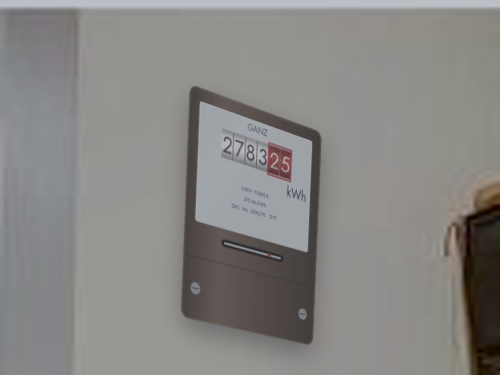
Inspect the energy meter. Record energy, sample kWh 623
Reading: kWh 2783.25
